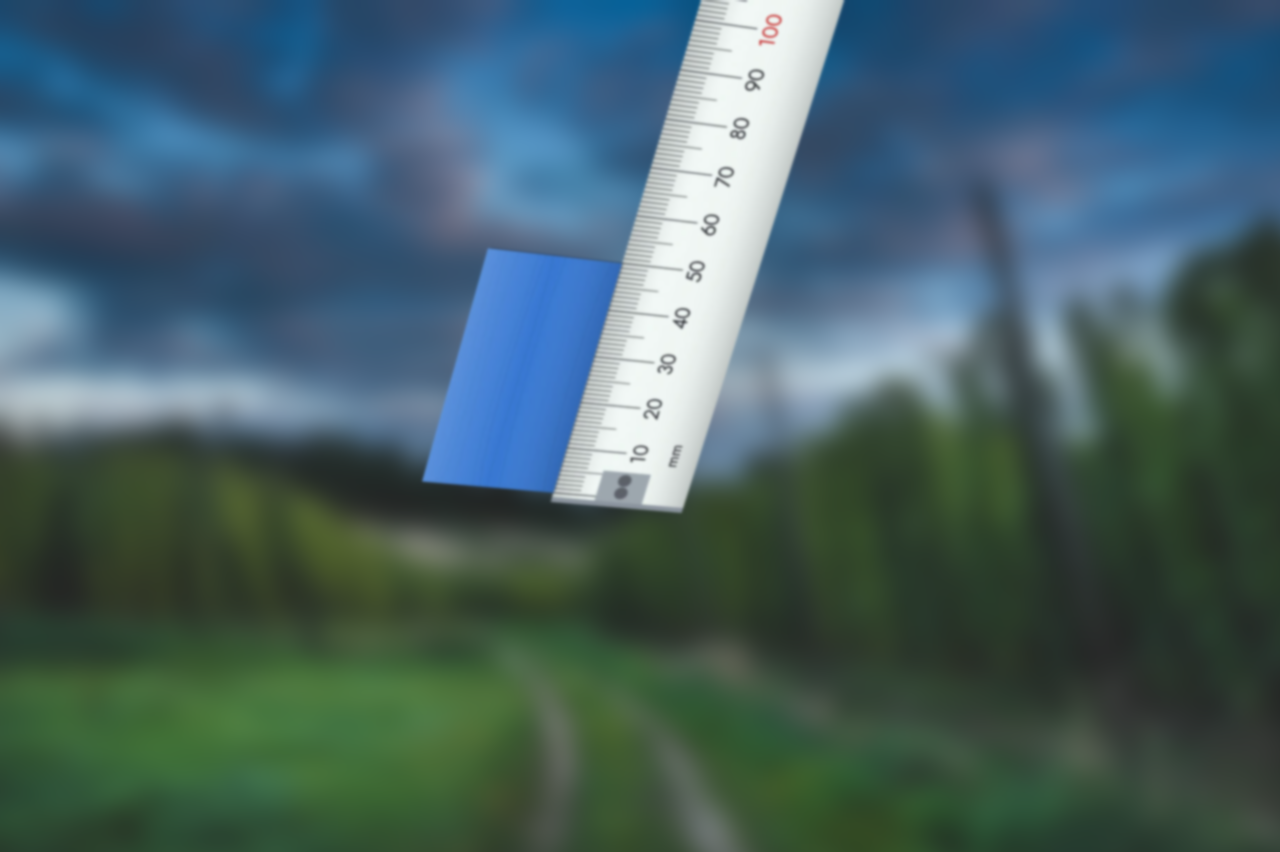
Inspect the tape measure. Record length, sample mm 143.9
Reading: mm 50
